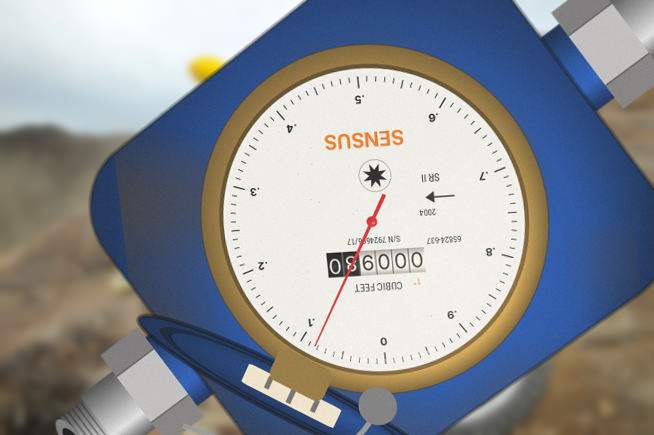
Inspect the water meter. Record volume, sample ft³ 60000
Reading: ft³ 980.08
